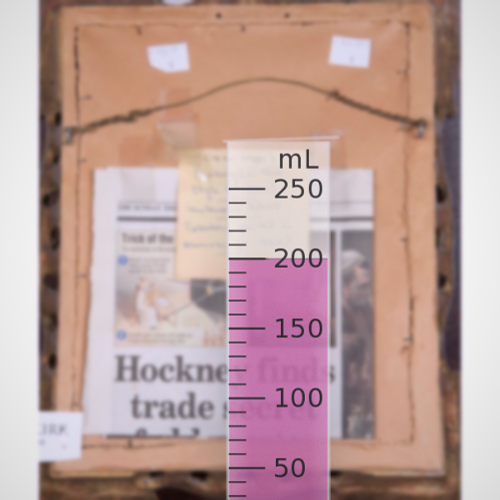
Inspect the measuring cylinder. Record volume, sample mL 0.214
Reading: mL 200
